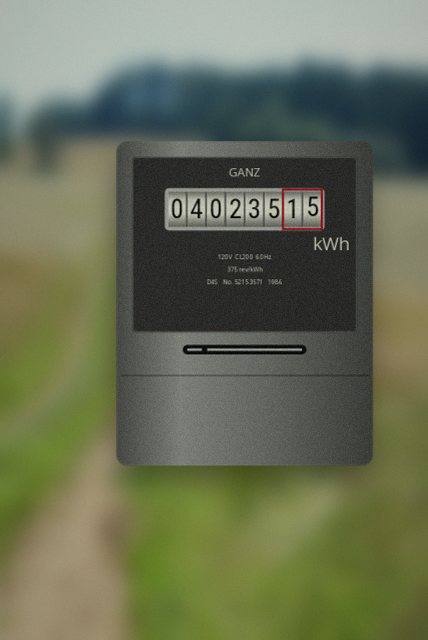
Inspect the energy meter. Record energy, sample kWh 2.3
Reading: kWh 40235.15
